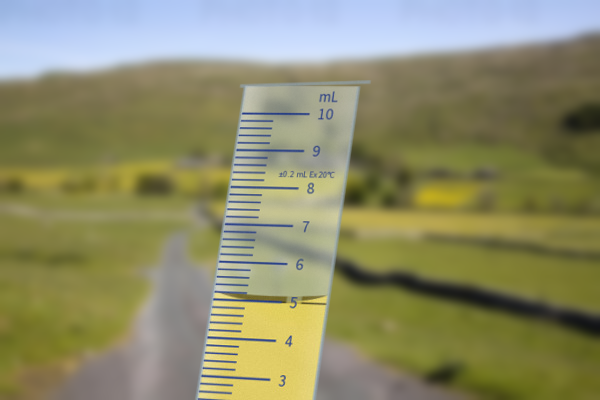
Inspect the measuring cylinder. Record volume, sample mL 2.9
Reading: mL 5
